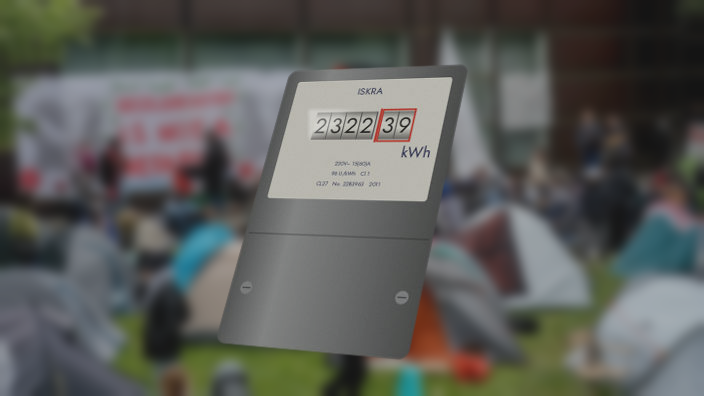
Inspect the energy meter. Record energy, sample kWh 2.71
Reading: kWh 2322.39
